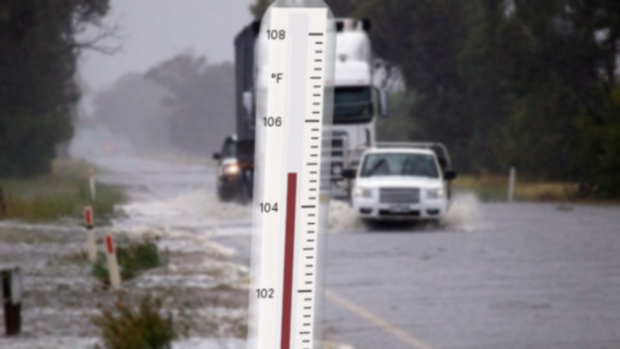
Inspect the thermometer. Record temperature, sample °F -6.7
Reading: °F 104.8
